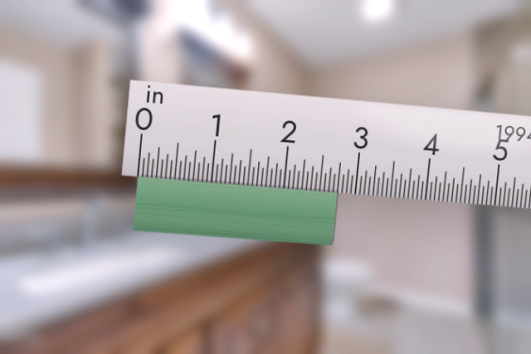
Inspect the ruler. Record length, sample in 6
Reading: in 2.75
